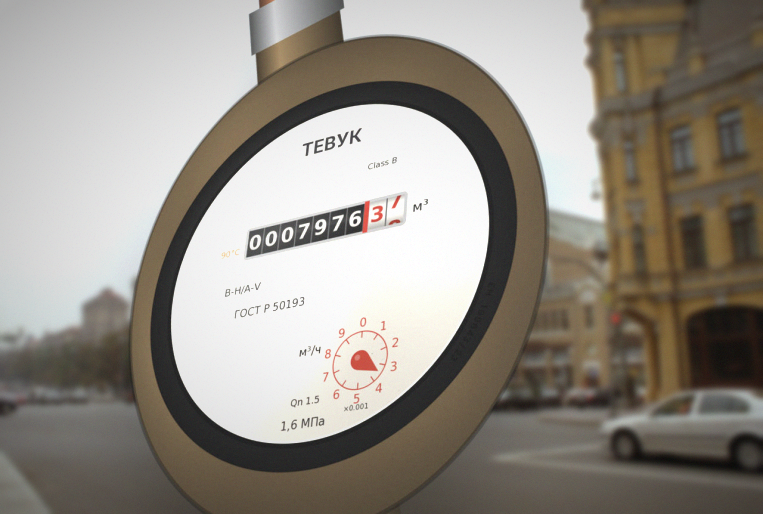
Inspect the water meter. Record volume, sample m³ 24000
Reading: m³ 7976.373
